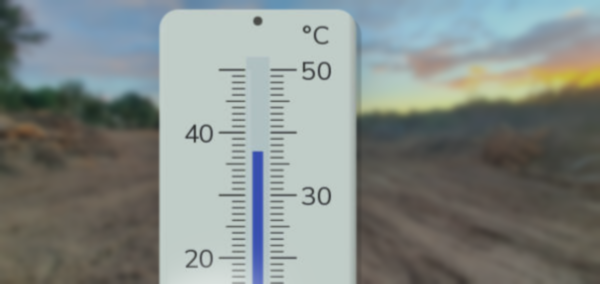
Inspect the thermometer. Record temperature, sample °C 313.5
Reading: °C 37
